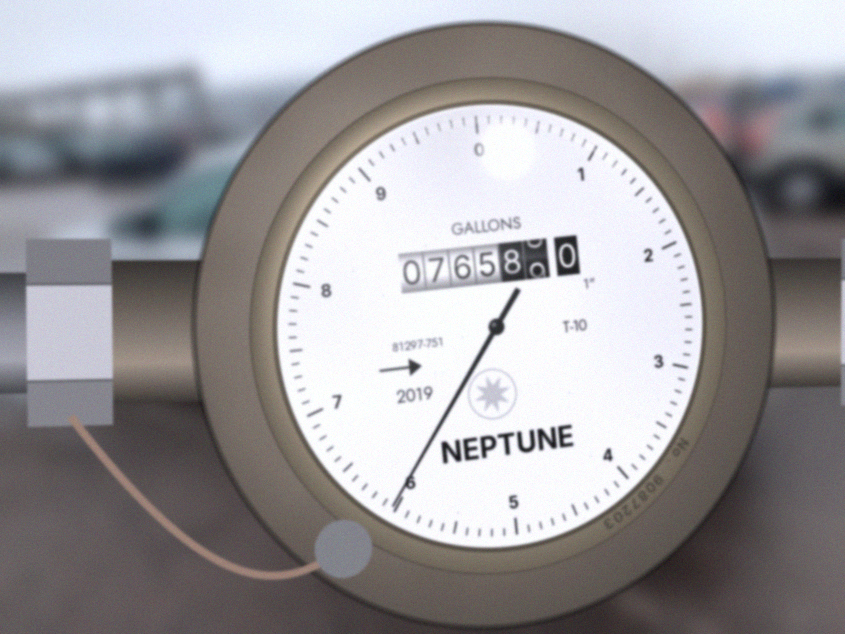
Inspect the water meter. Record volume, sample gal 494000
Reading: gal 765886.0
